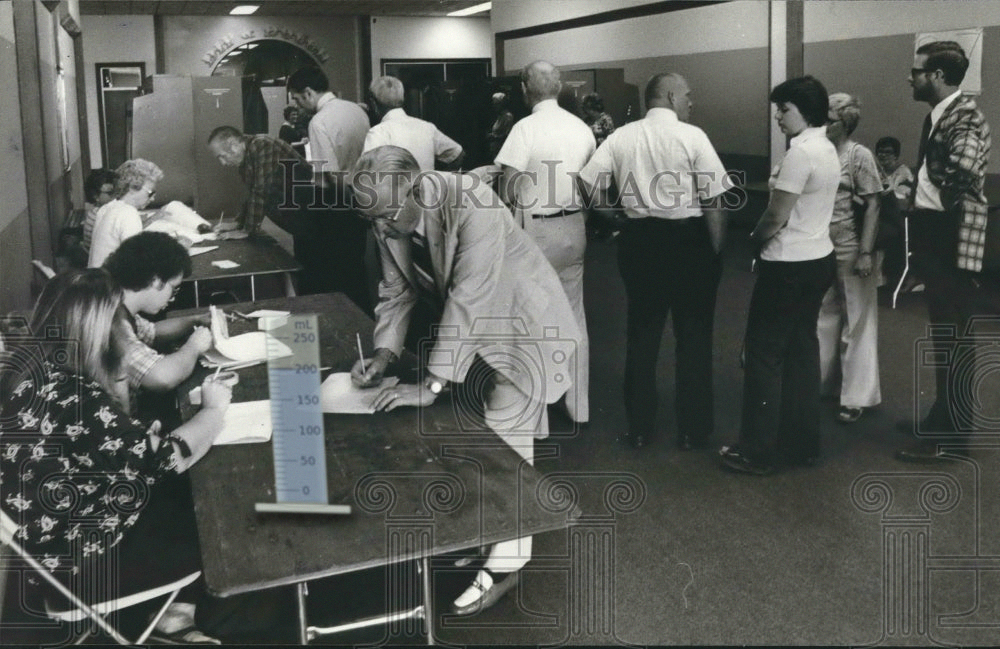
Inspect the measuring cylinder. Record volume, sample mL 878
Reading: mL 200
